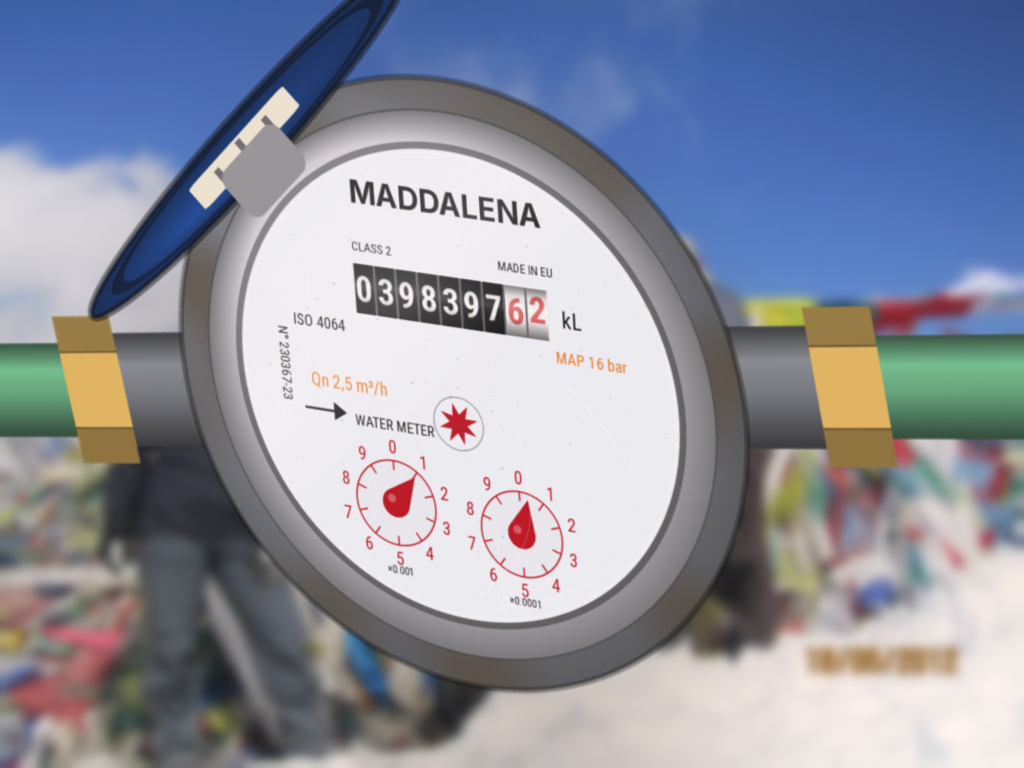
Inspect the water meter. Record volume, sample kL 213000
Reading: kL 398397.6210
